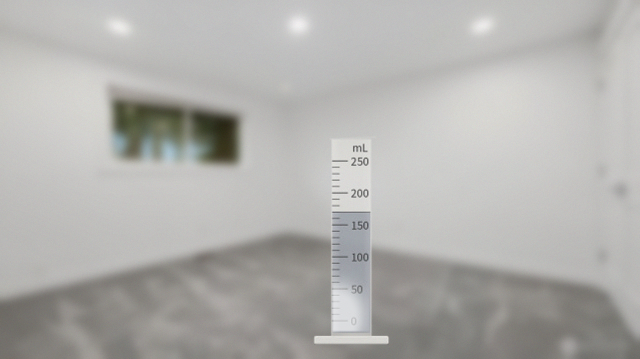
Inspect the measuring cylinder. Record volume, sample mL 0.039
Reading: mL 170
